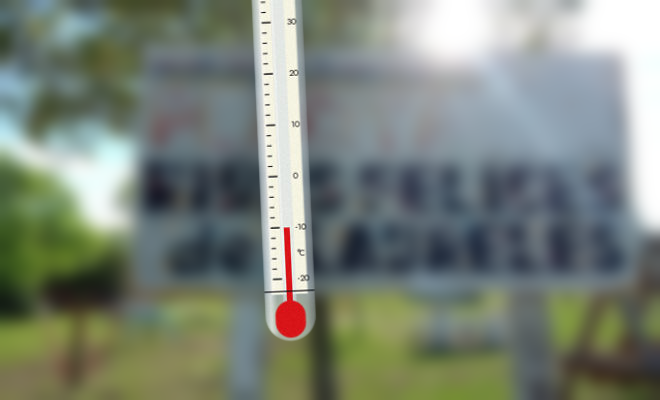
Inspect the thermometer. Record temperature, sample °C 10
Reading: °C -10
